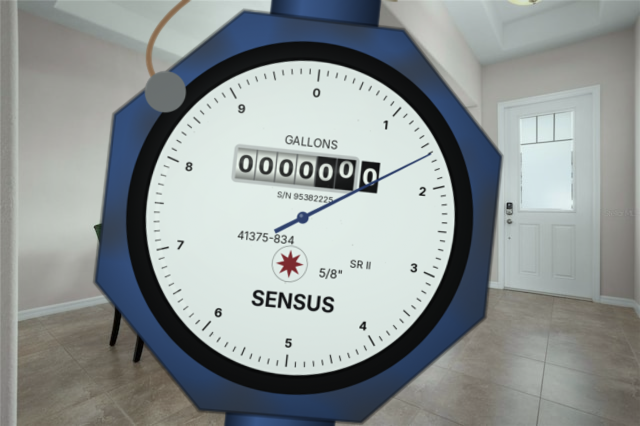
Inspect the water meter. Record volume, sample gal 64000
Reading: gal 1.6
